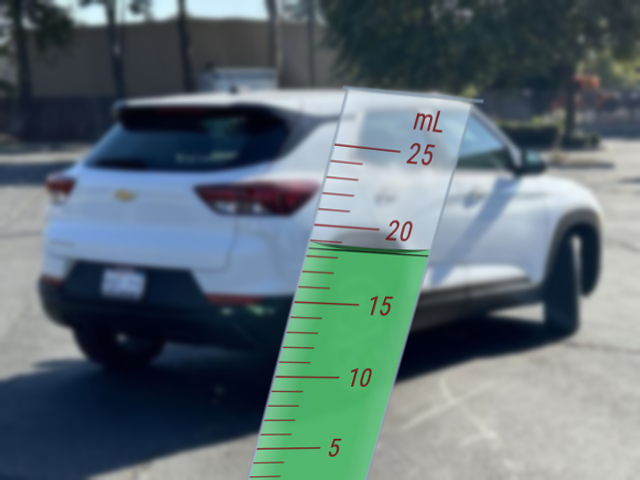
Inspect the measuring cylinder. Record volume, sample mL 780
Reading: mL 18.5
